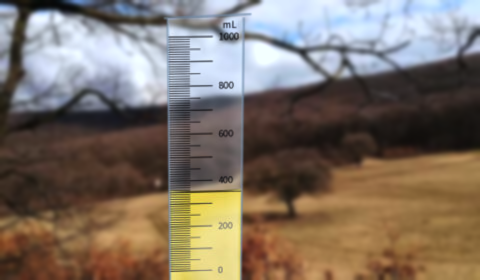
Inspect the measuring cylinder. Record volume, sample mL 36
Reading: mL 350
